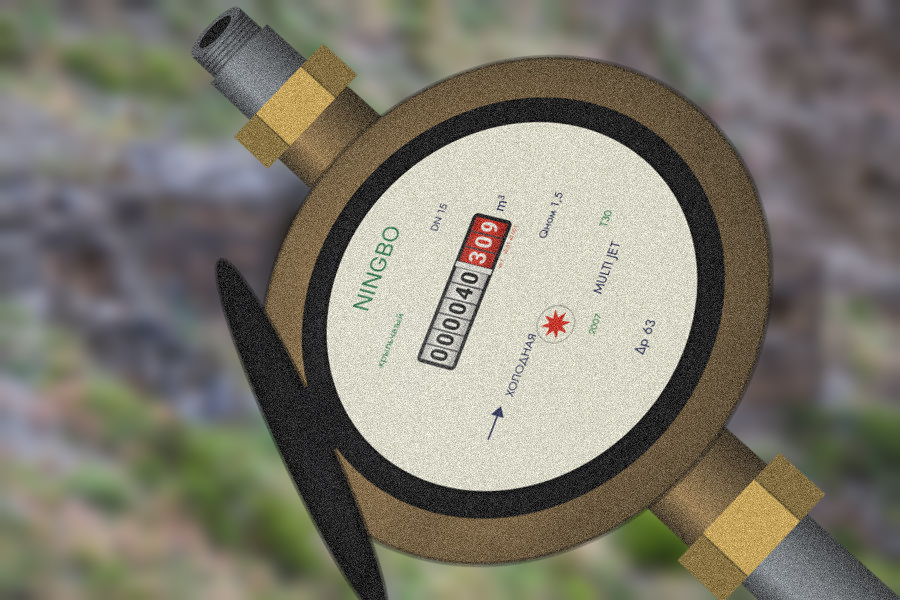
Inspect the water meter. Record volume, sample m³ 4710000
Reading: m³ 40.309
